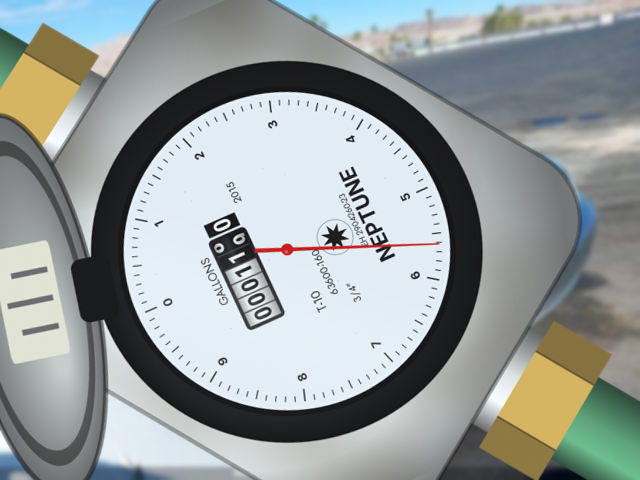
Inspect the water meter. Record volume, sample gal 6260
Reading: gal 1185.6
